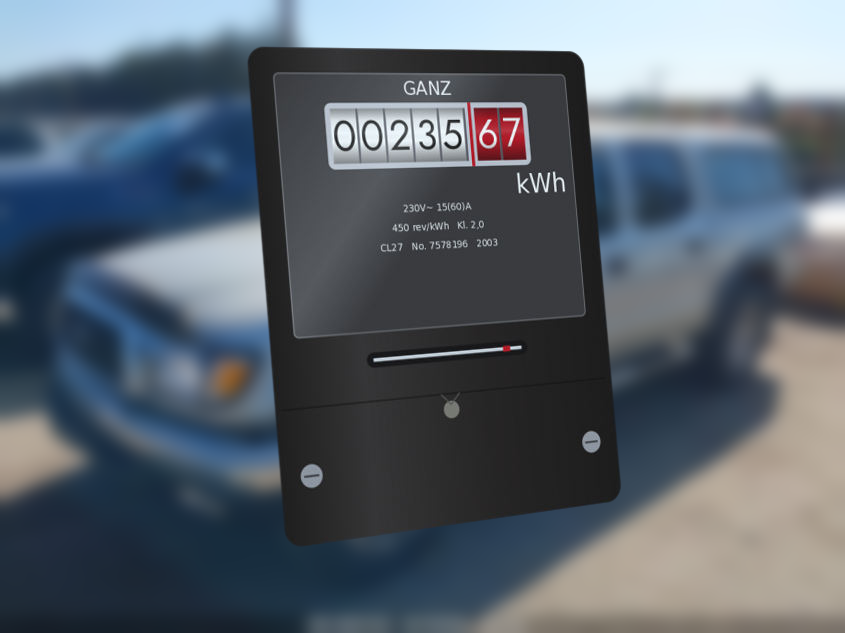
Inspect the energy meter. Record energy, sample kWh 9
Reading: kWh 235.67
